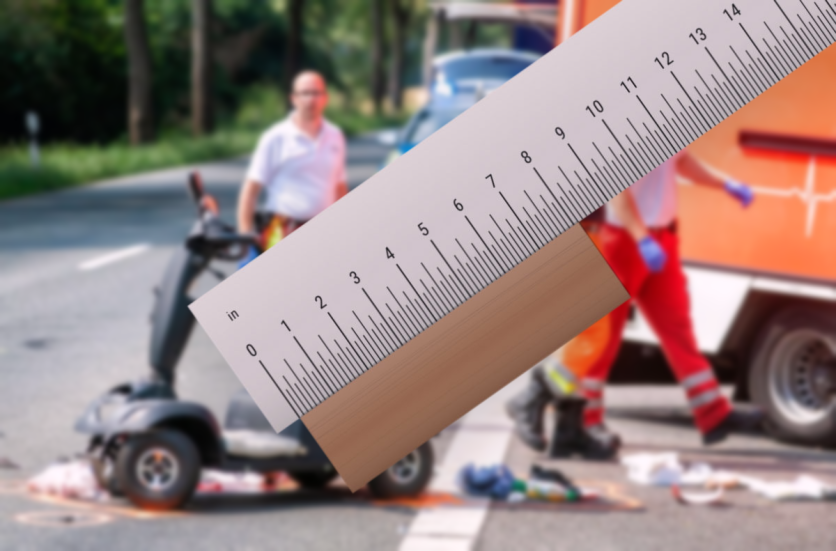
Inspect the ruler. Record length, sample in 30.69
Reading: in 8.125
